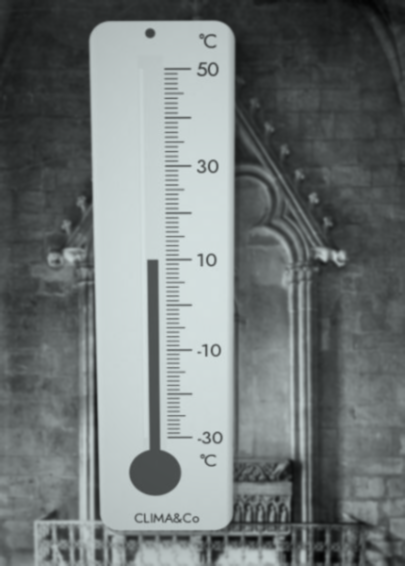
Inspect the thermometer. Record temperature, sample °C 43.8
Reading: °C 10
